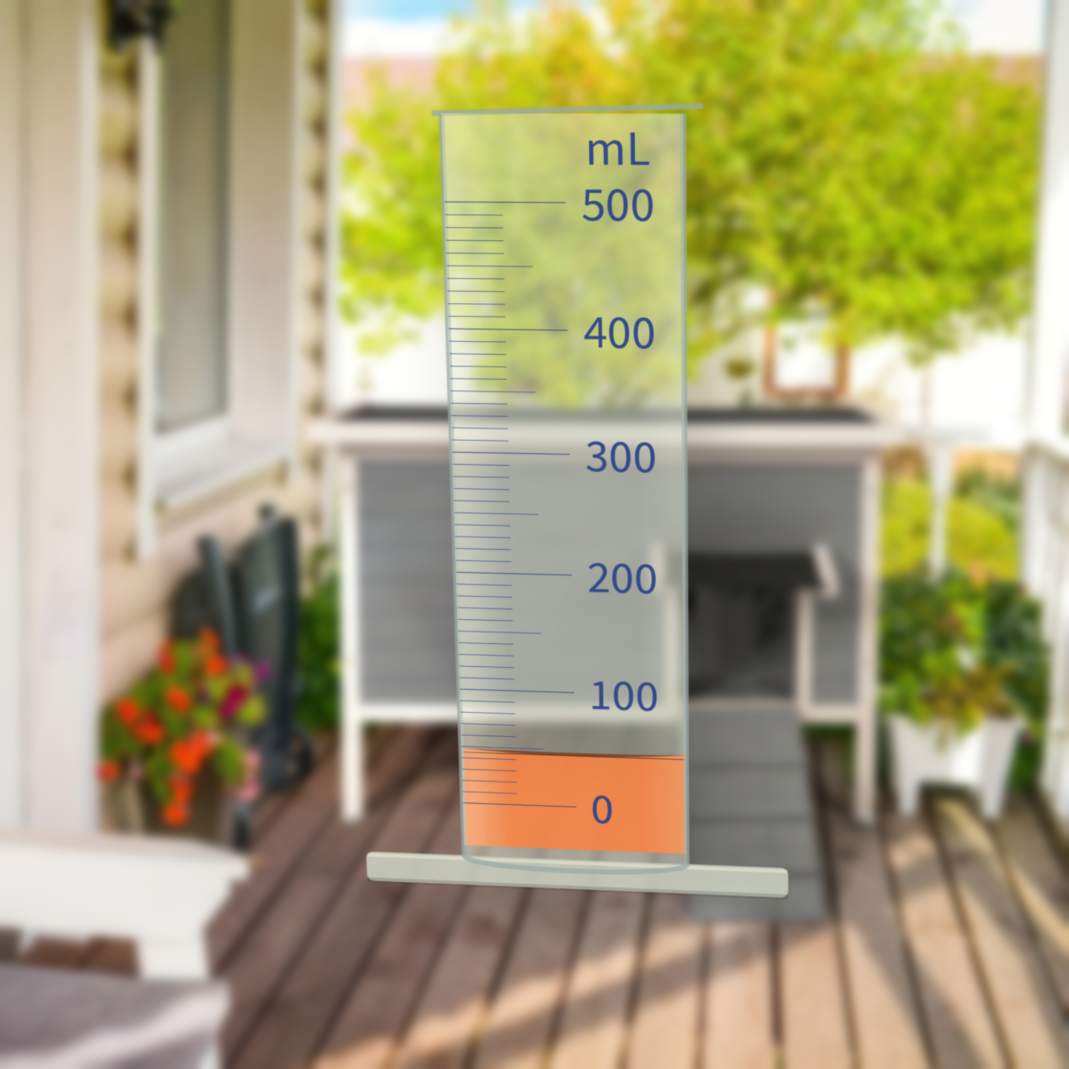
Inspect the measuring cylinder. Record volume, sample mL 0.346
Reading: mL 45
